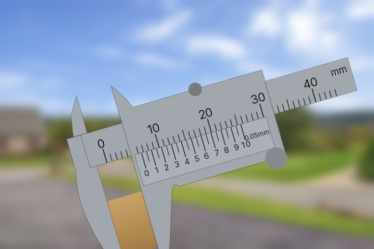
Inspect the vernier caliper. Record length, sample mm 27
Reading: mm 6.6
